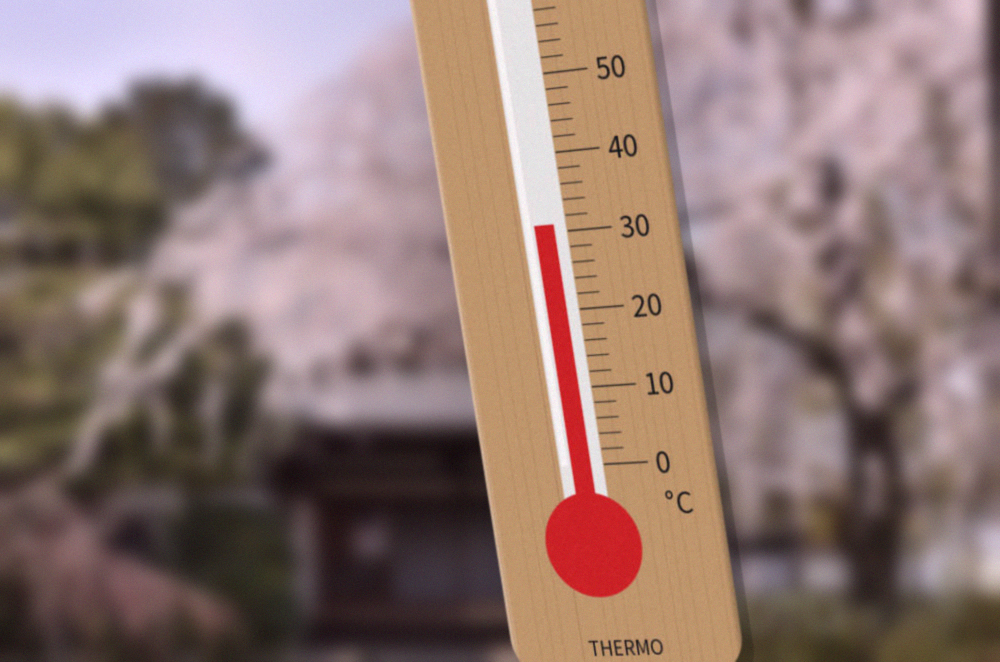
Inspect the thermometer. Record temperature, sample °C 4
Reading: °C 31
